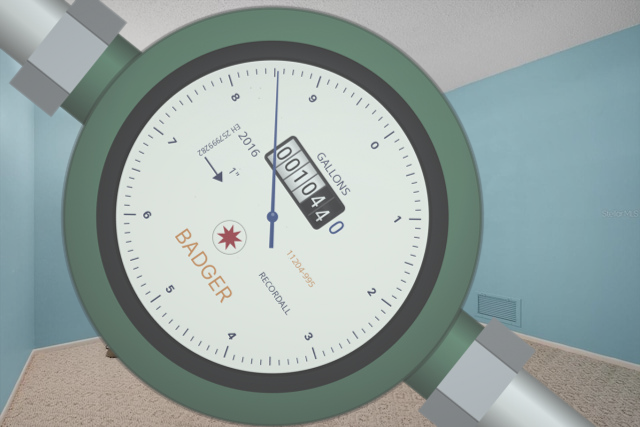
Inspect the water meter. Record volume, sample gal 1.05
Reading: gal 10438.5
